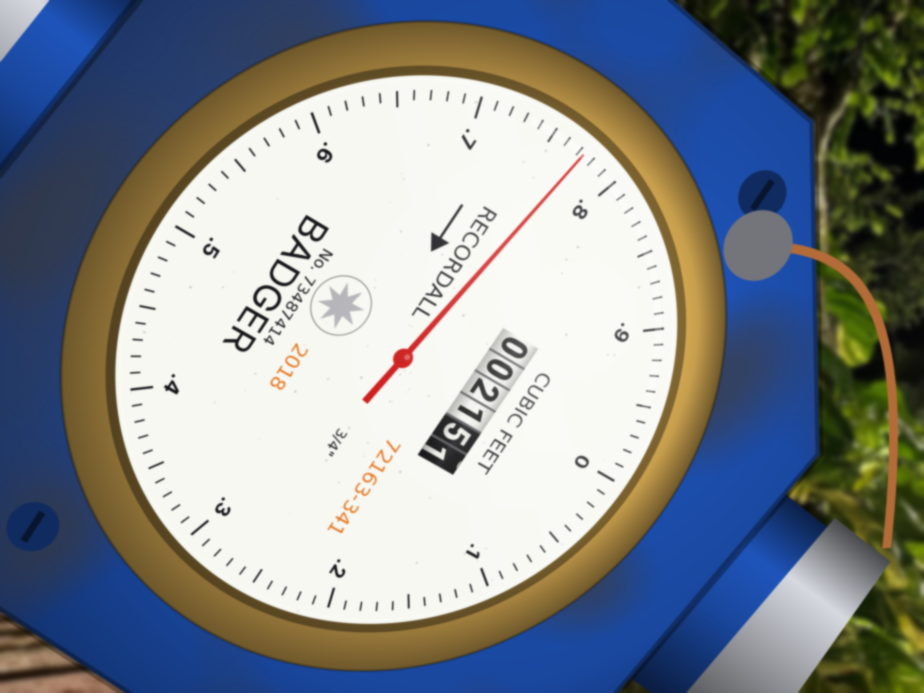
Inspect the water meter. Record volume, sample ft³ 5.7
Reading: ft³ 2150.77
